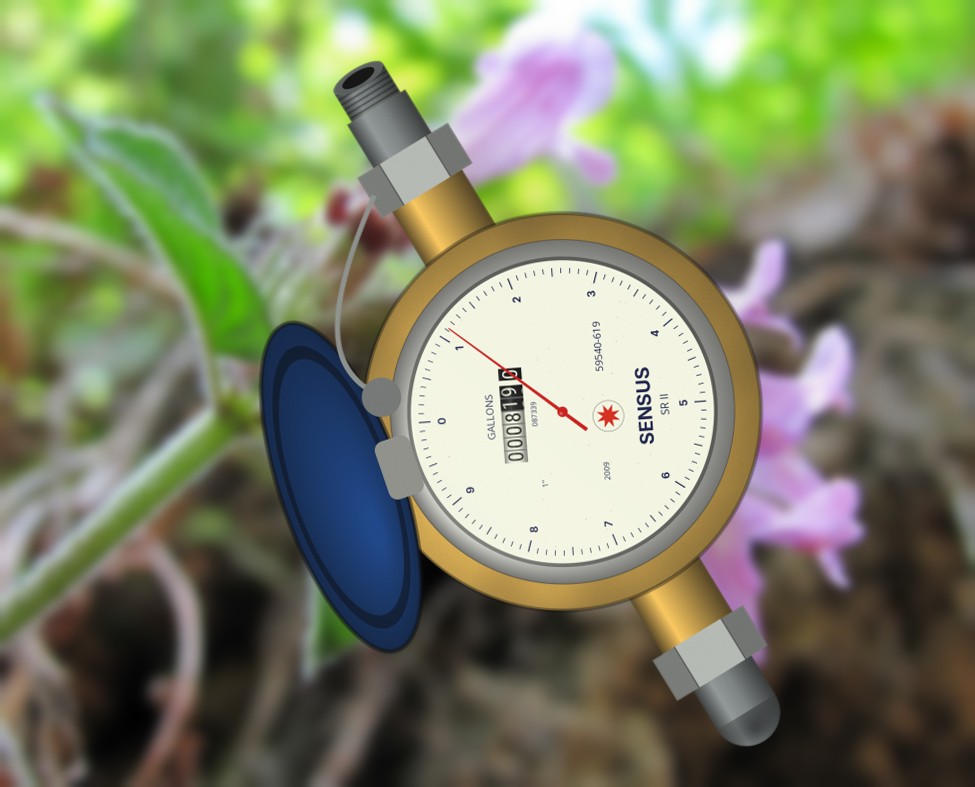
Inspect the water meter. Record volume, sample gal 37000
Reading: gal 8191.1
